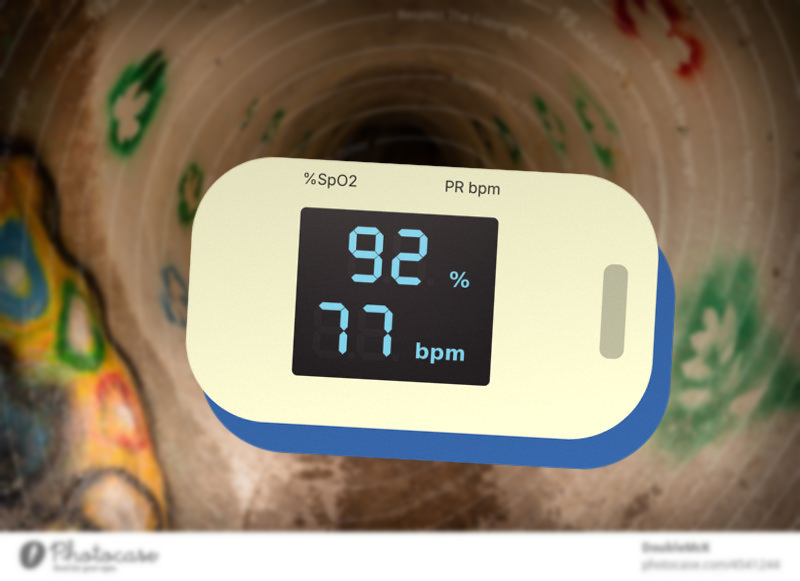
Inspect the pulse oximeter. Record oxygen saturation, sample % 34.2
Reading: % 92
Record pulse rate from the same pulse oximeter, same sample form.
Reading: bpm 77
